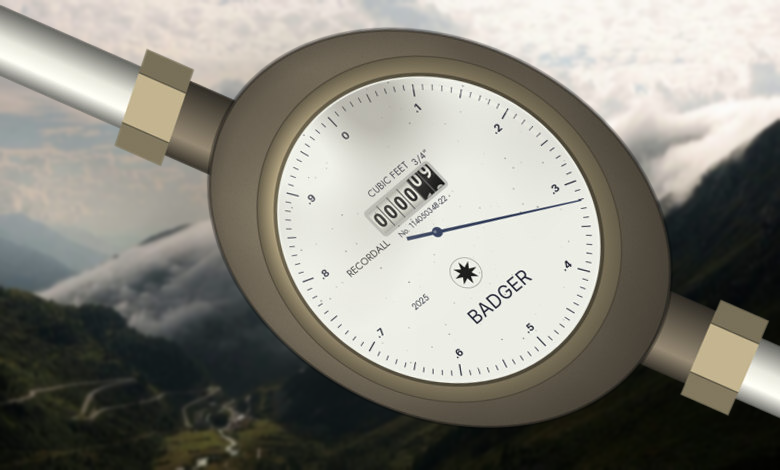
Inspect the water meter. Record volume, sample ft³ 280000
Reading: ft³ 9.32
